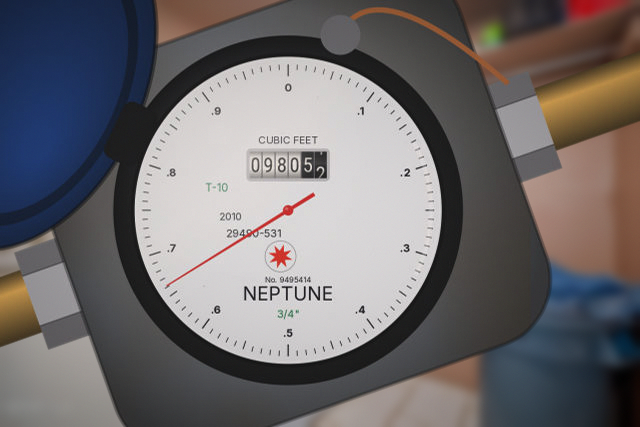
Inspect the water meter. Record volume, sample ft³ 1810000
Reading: ft³ 98051.66
